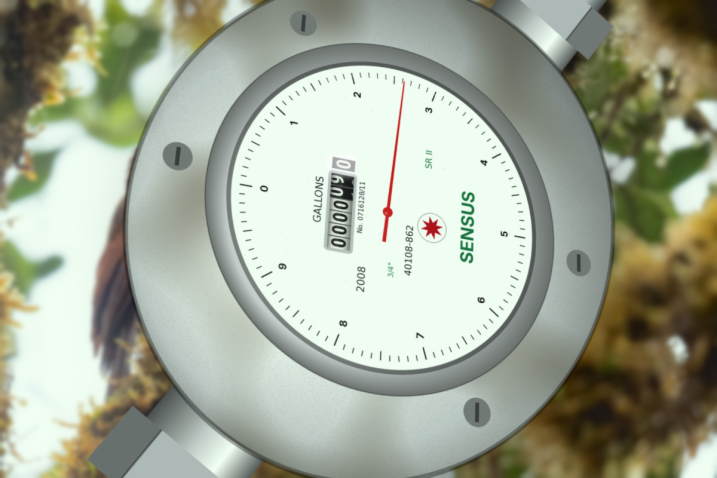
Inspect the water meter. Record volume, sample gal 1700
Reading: gal 92.6
